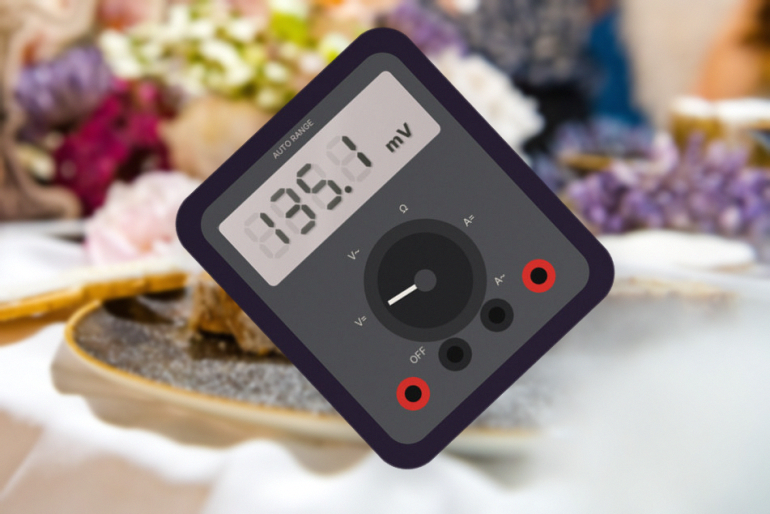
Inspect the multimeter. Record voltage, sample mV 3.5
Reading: mV 135.1
